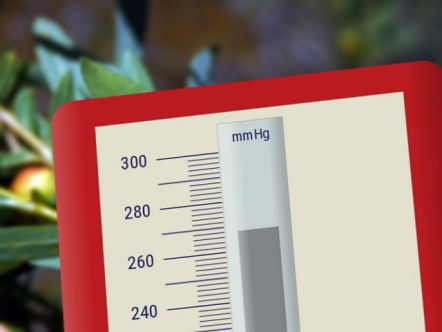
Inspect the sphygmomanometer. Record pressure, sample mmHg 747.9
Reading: mmHg 268
